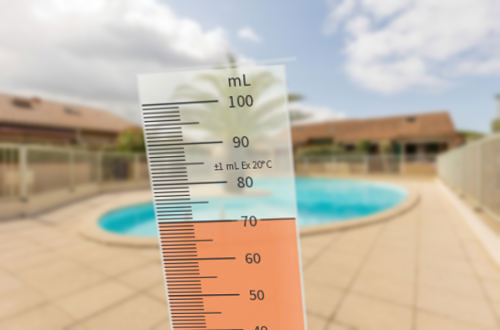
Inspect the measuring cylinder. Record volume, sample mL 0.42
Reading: mL 70
